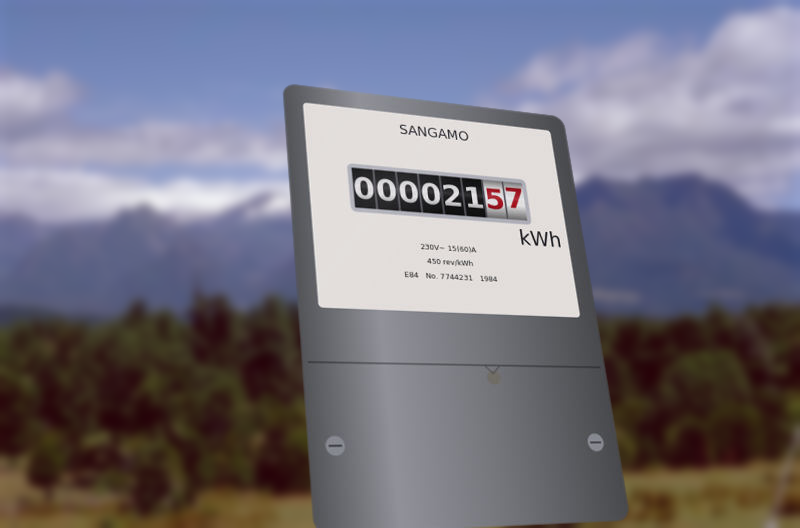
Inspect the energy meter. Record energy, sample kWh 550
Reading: kWh 21.57
